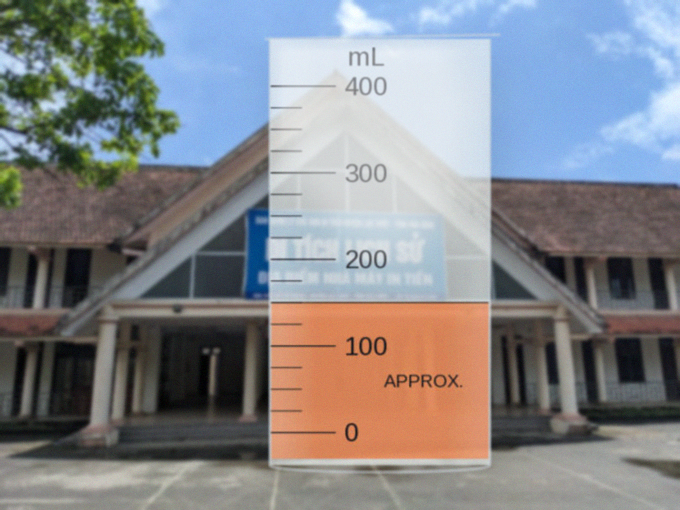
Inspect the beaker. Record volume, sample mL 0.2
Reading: mL 150
